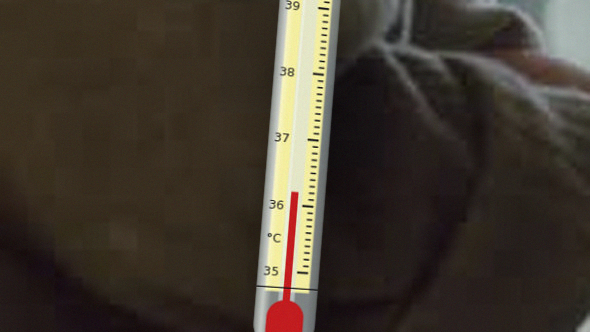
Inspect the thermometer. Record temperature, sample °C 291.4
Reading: °C 36.2
